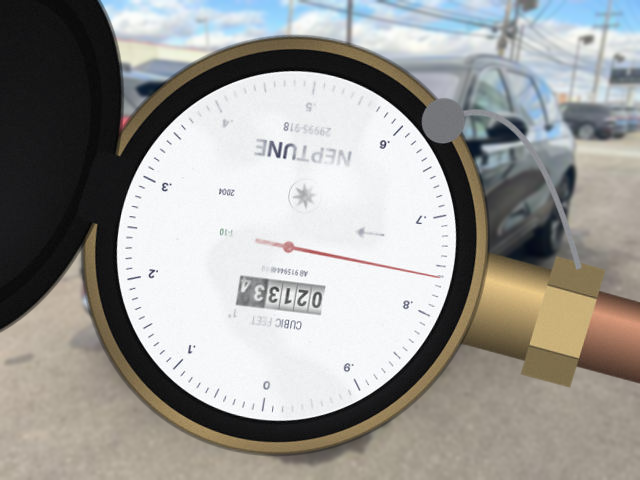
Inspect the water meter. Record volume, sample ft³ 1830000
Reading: ft³ 21333.76
